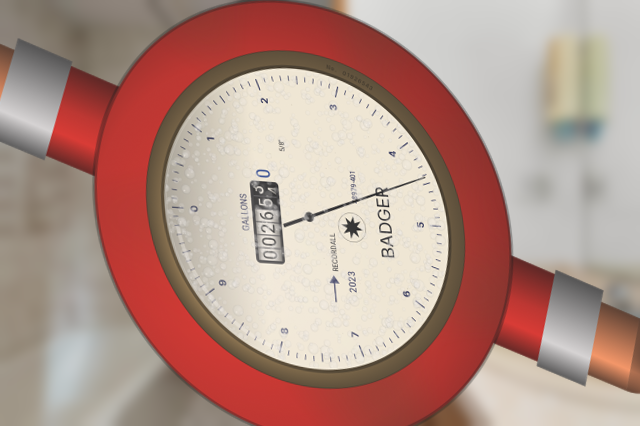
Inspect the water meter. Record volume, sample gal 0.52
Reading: gal 26534.4
